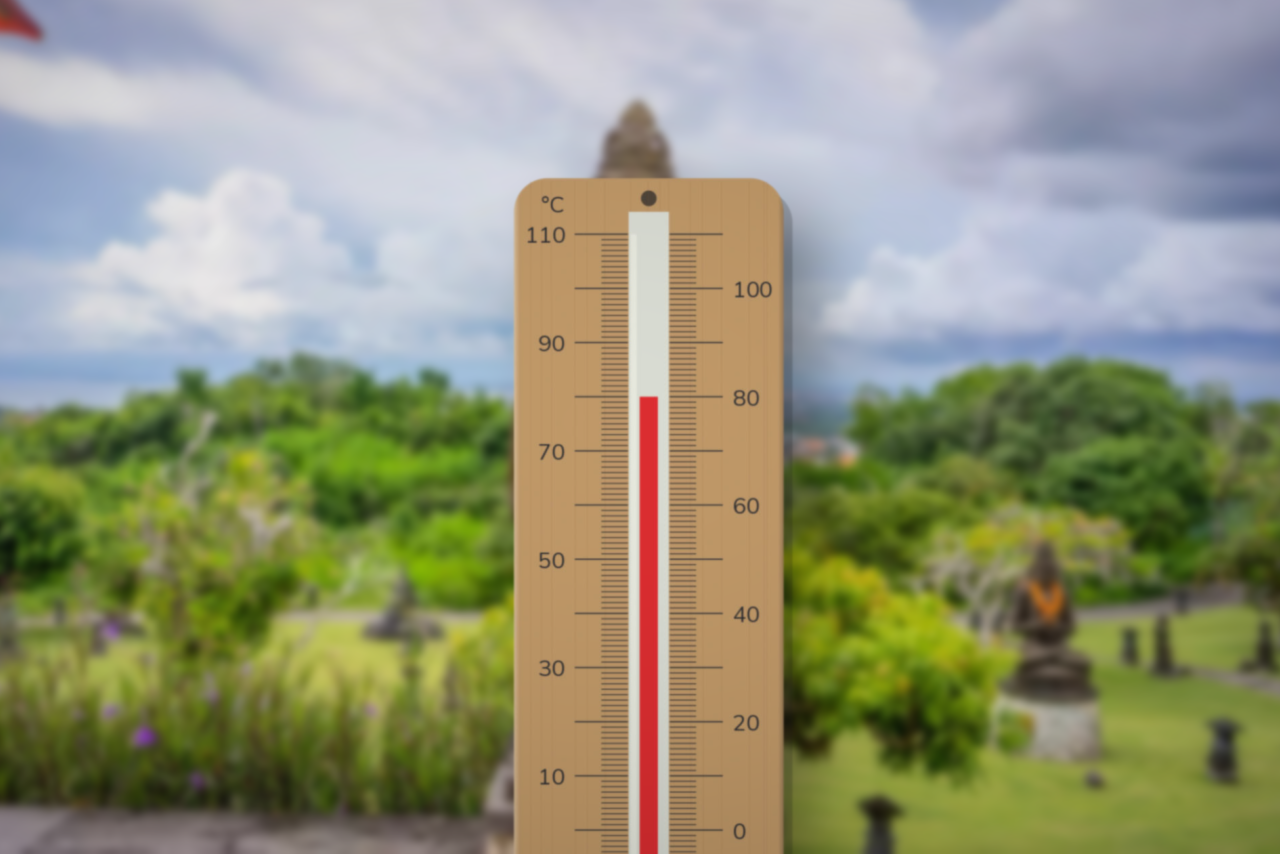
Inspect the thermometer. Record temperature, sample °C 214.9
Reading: °C 80
